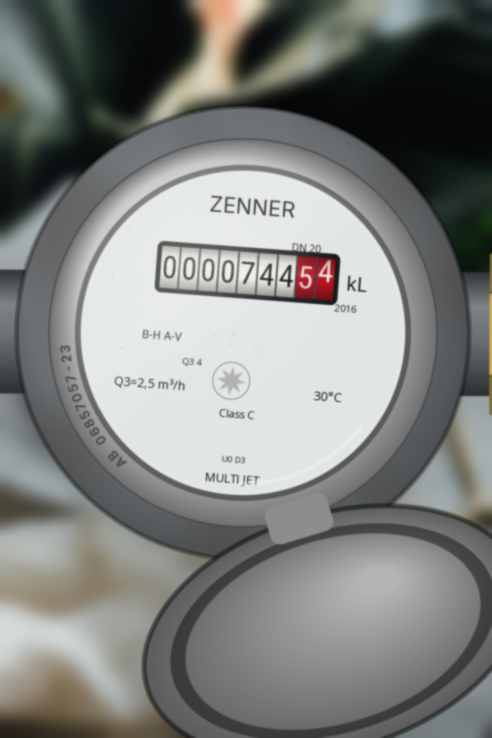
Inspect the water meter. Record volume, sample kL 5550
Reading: kL 744.54
